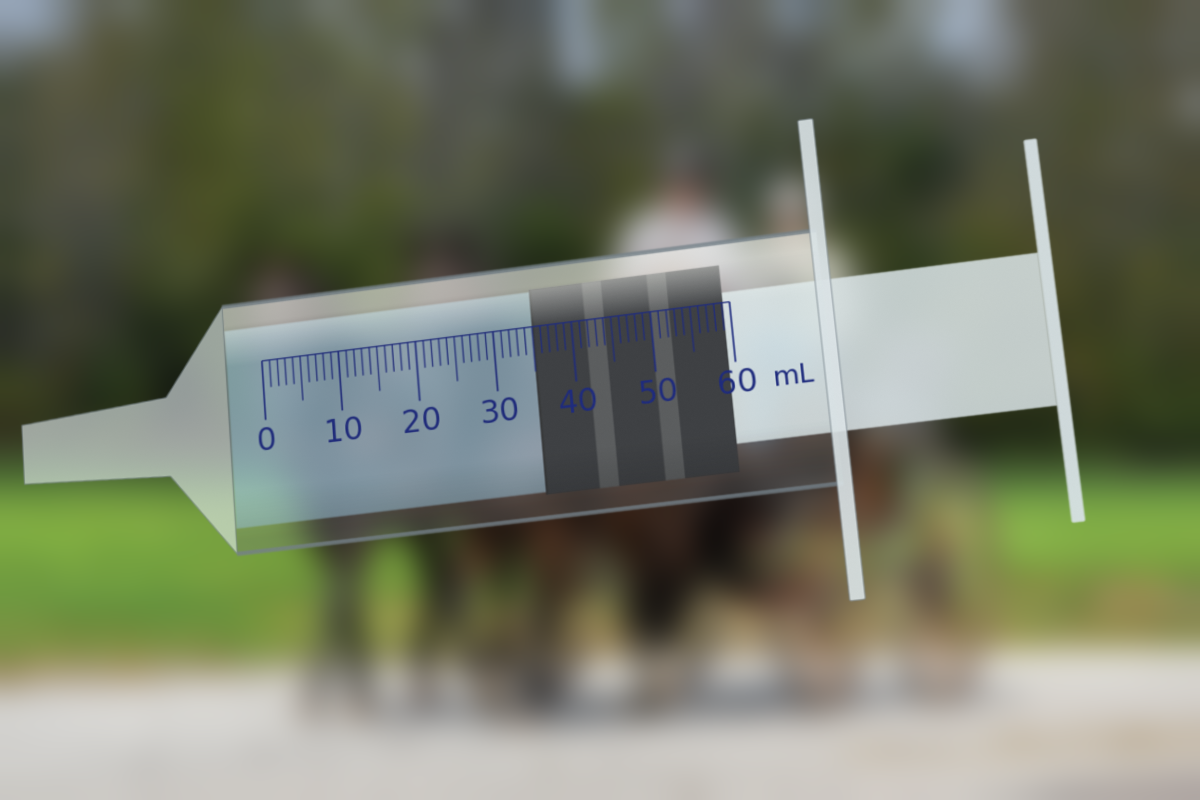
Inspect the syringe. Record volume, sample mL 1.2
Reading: mL 35
